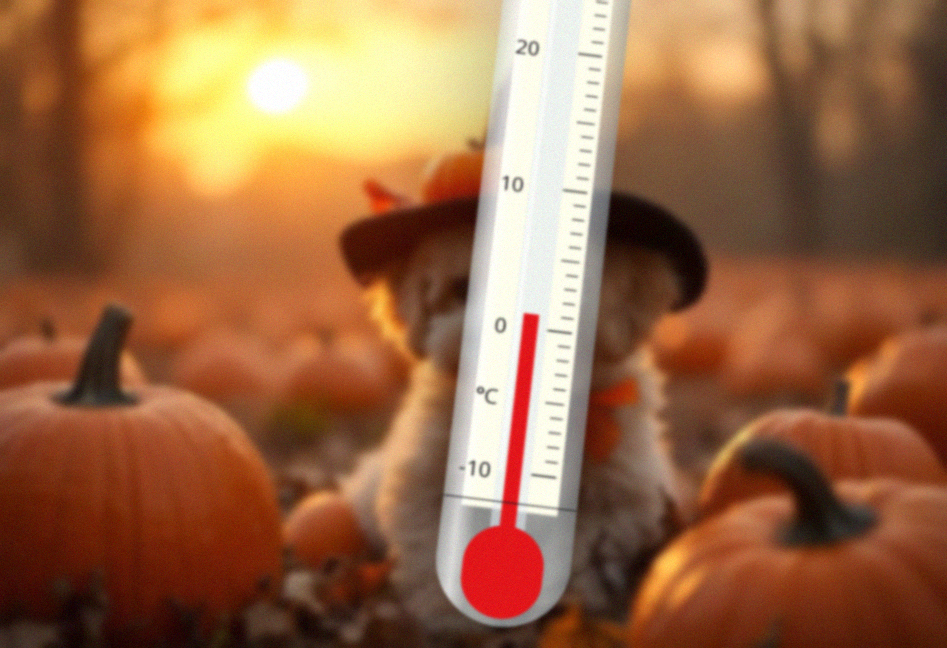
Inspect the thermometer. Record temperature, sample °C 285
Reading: °C 1
